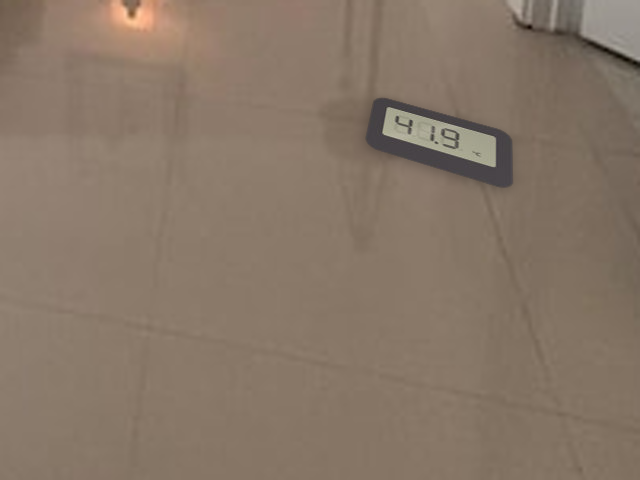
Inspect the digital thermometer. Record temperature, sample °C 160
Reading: °C 41.9
